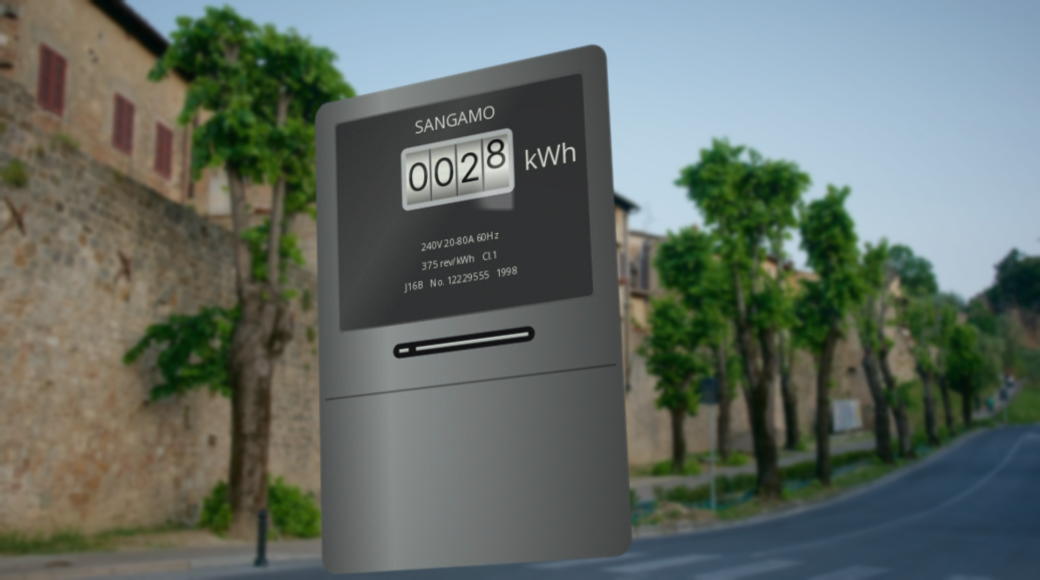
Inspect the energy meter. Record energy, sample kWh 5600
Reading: kWh 28
